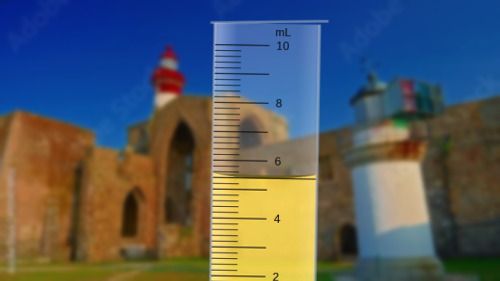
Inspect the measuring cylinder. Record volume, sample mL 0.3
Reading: mL 5.4
